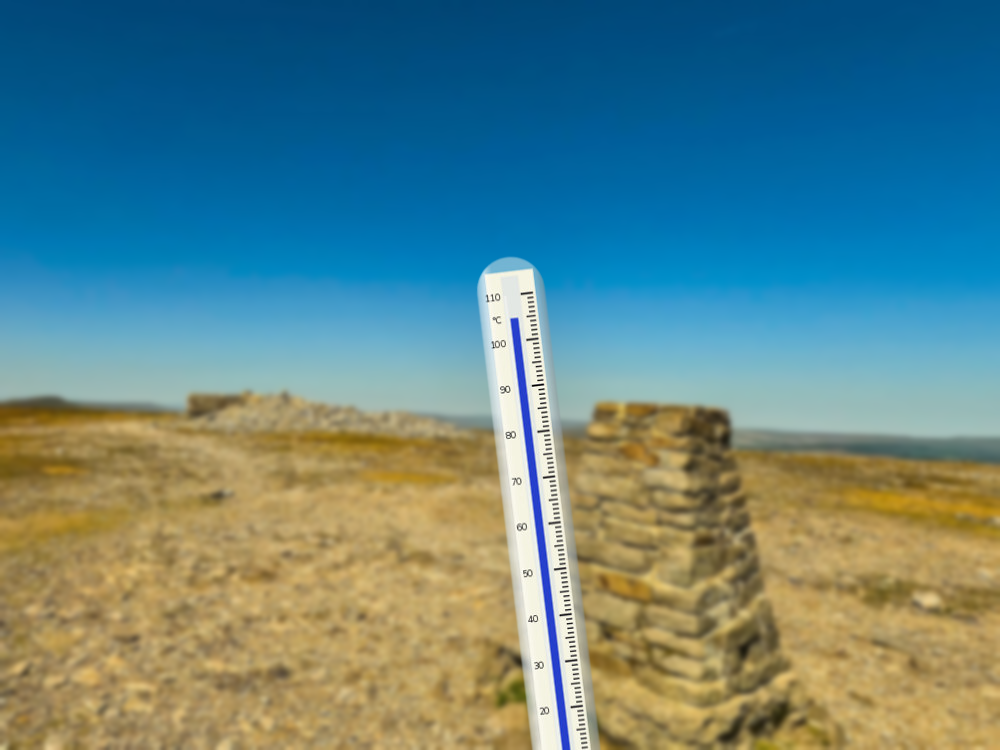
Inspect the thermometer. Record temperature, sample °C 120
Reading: °C 105
